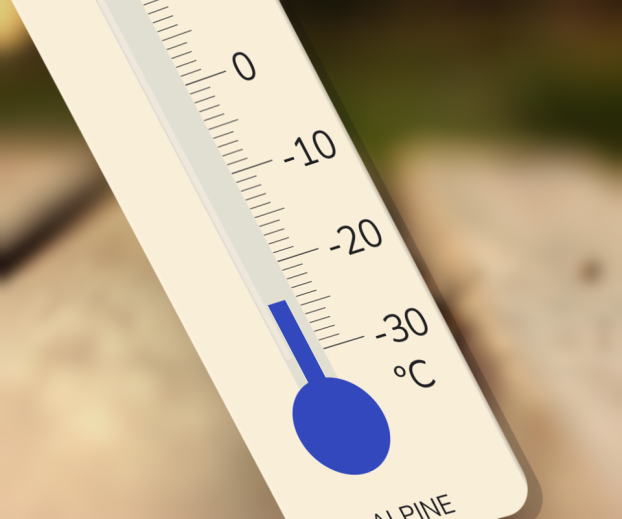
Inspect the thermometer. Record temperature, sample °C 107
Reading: °C -24
